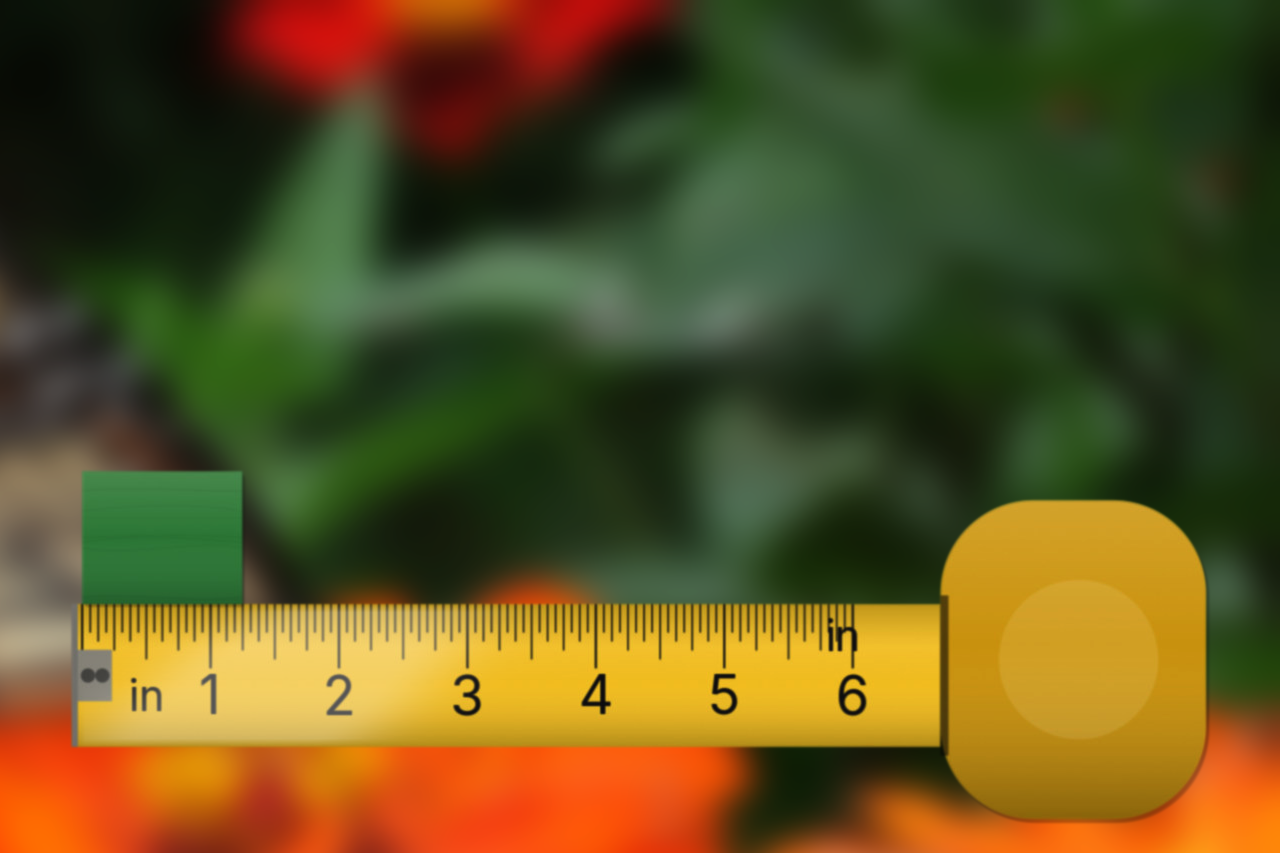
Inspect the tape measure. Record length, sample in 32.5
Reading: in 1.25
